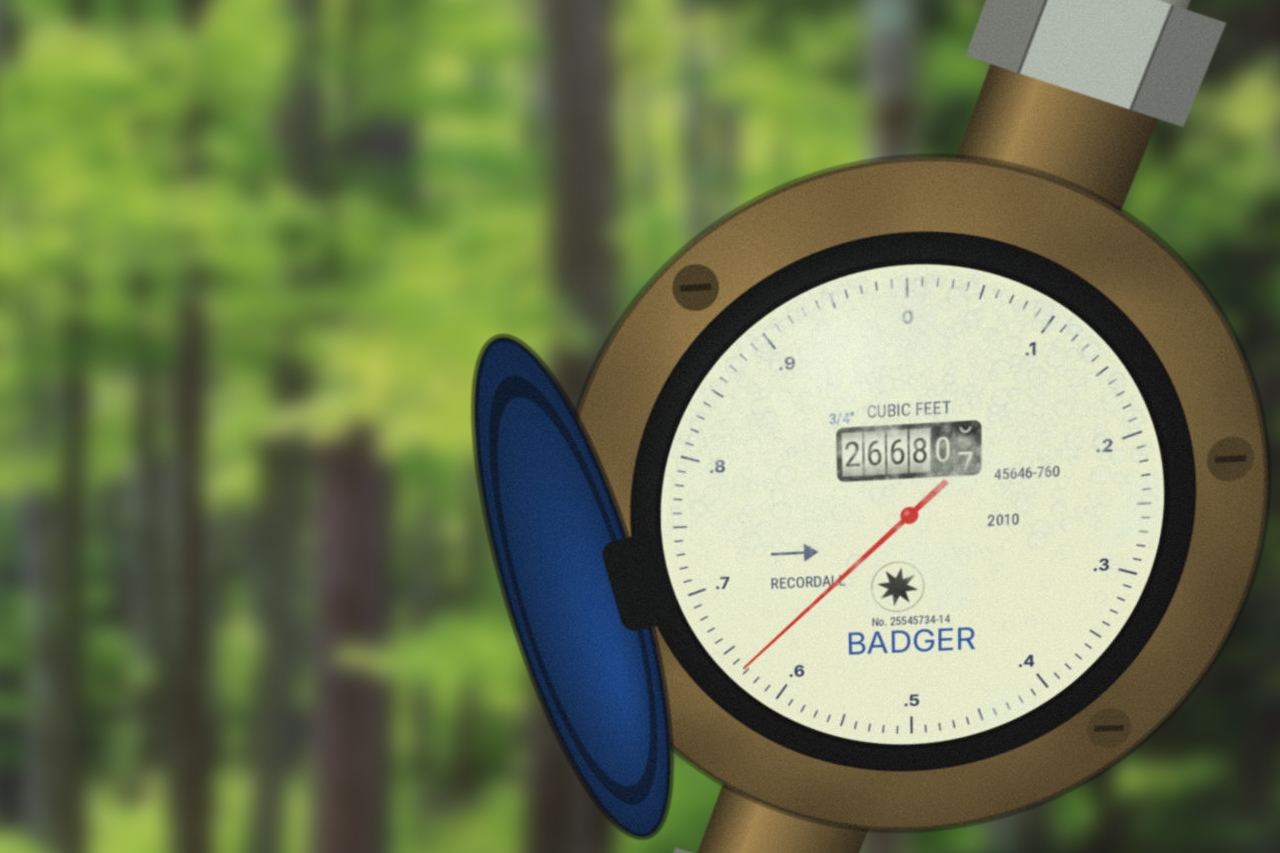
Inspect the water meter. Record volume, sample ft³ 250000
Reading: ft³ 266806.63
